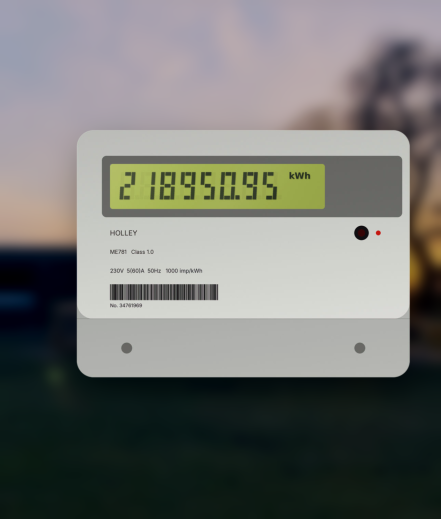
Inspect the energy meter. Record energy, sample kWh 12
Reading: kWh 218950.95
